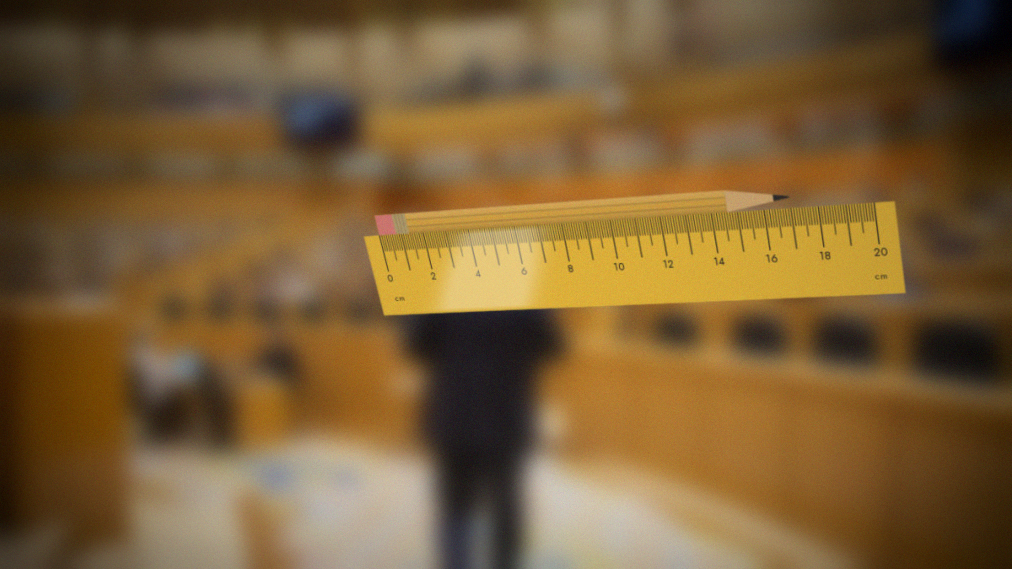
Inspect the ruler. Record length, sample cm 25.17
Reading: cm 17
